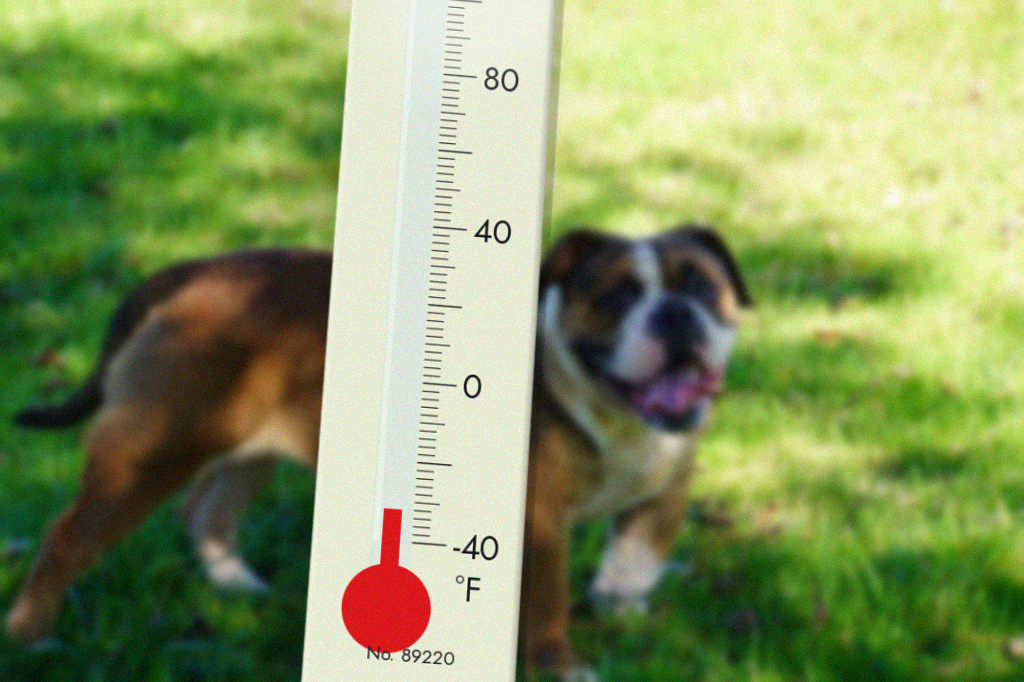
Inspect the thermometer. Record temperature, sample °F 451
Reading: °F -32
